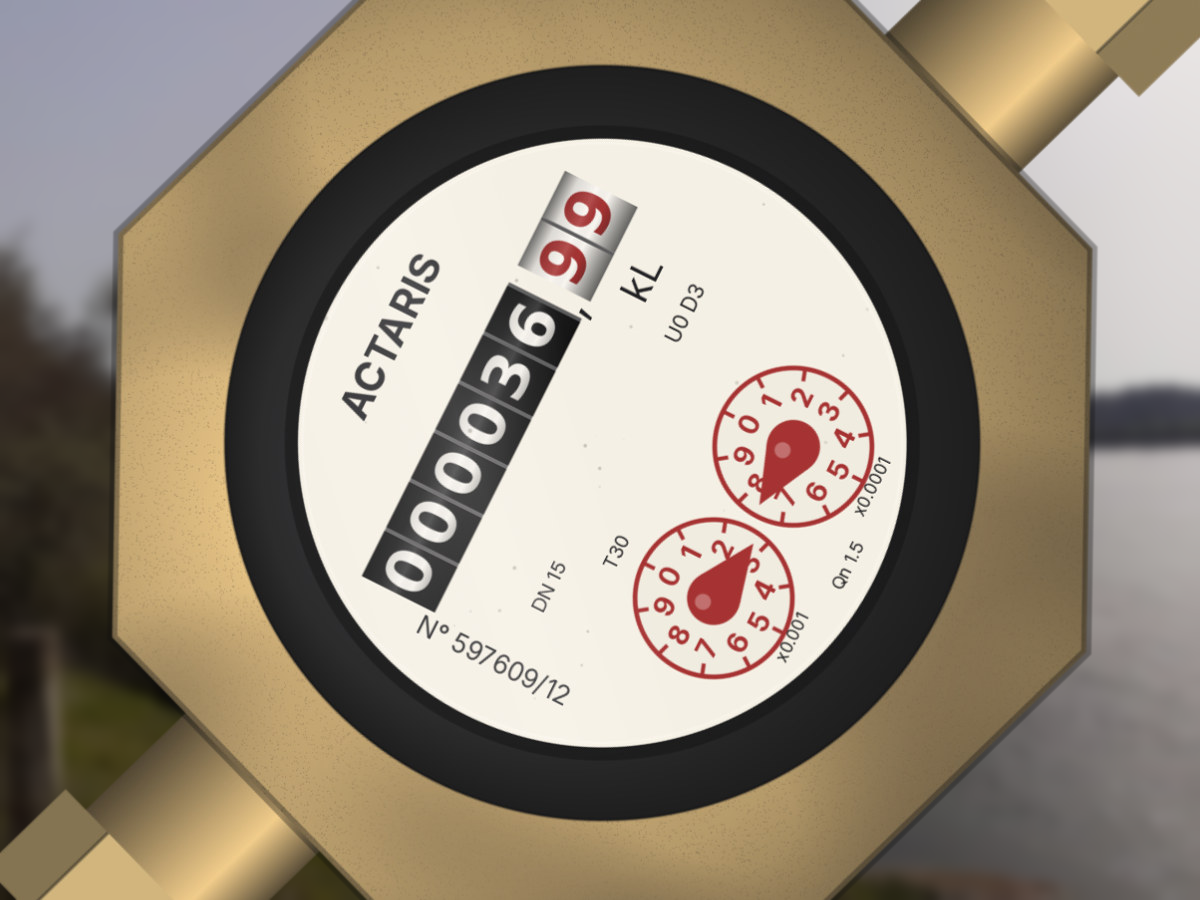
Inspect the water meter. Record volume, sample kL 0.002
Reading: kL 36.9927
